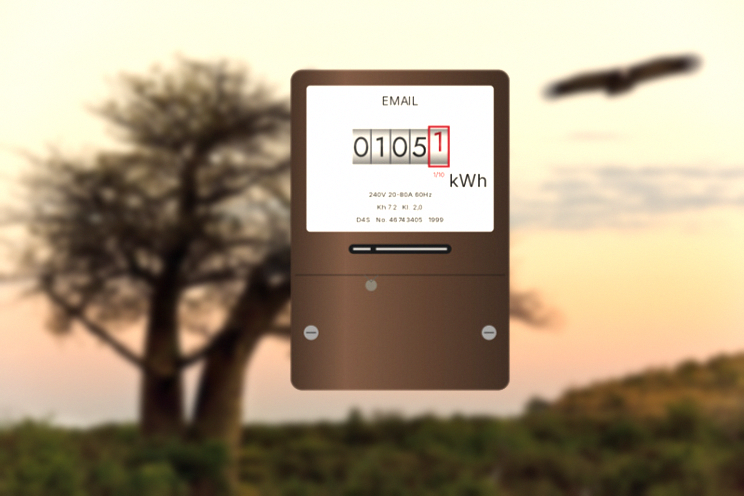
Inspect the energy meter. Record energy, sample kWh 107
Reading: kWh 105.1
